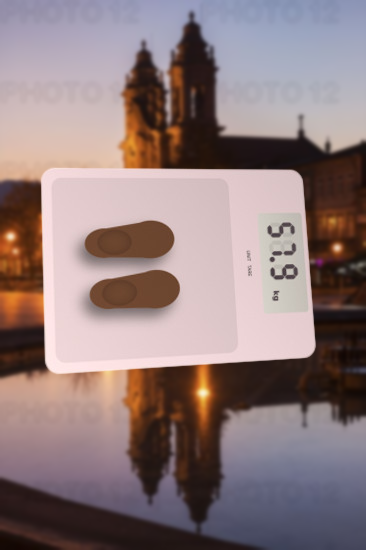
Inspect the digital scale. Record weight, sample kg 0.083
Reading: kg 57.9
